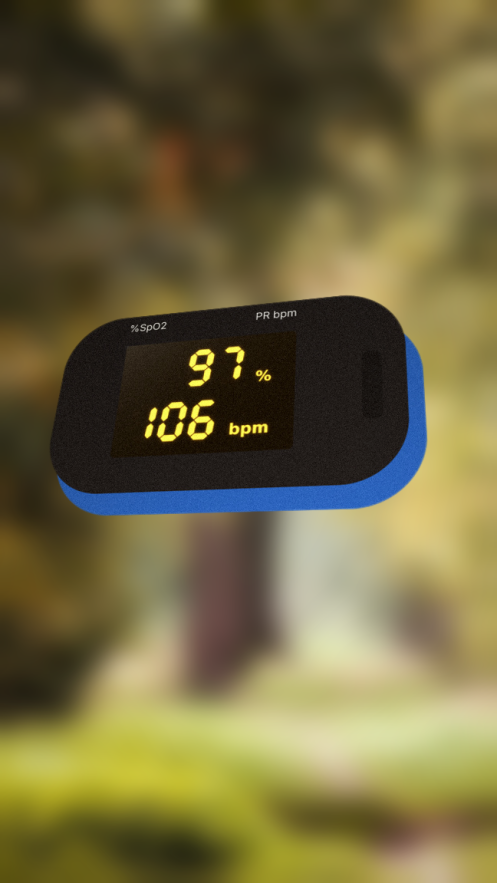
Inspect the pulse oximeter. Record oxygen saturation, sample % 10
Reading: % 97
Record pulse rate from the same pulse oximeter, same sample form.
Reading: bpm 106
